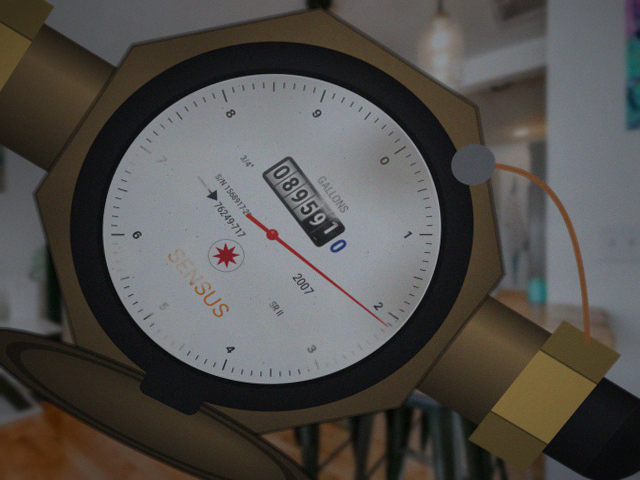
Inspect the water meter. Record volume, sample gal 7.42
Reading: gal 895912.1
